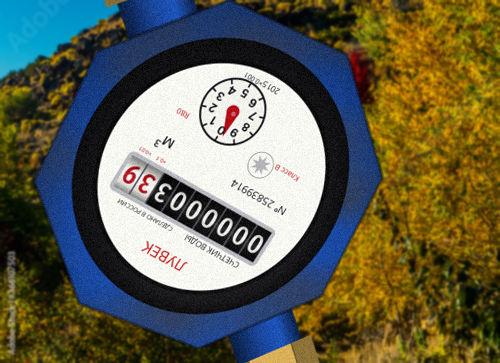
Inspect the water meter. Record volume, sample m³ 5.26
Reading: m³ 3.389
